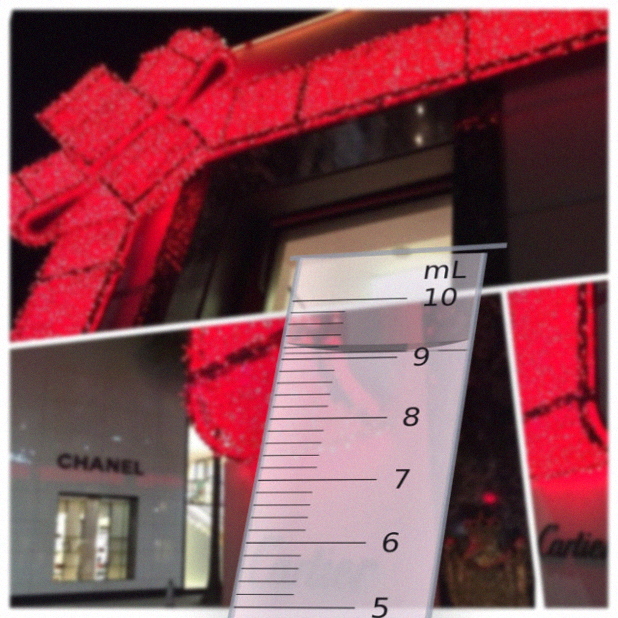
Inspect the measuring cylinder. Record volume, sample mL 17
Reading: mL 9.1
